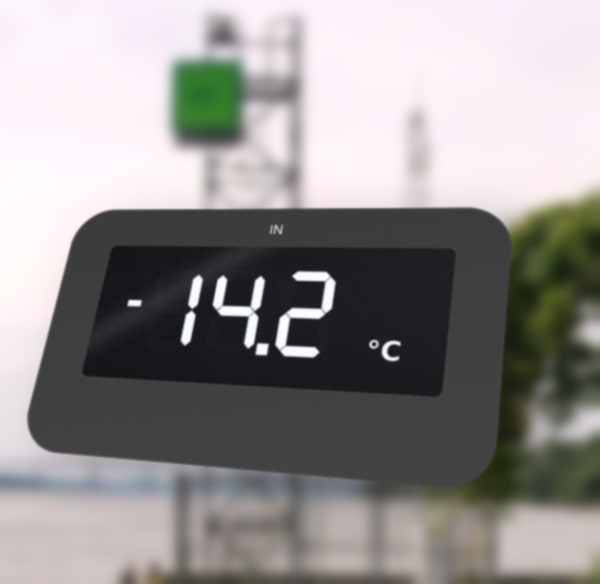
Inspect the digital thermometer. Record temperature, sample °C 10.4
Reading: °C -14.2
